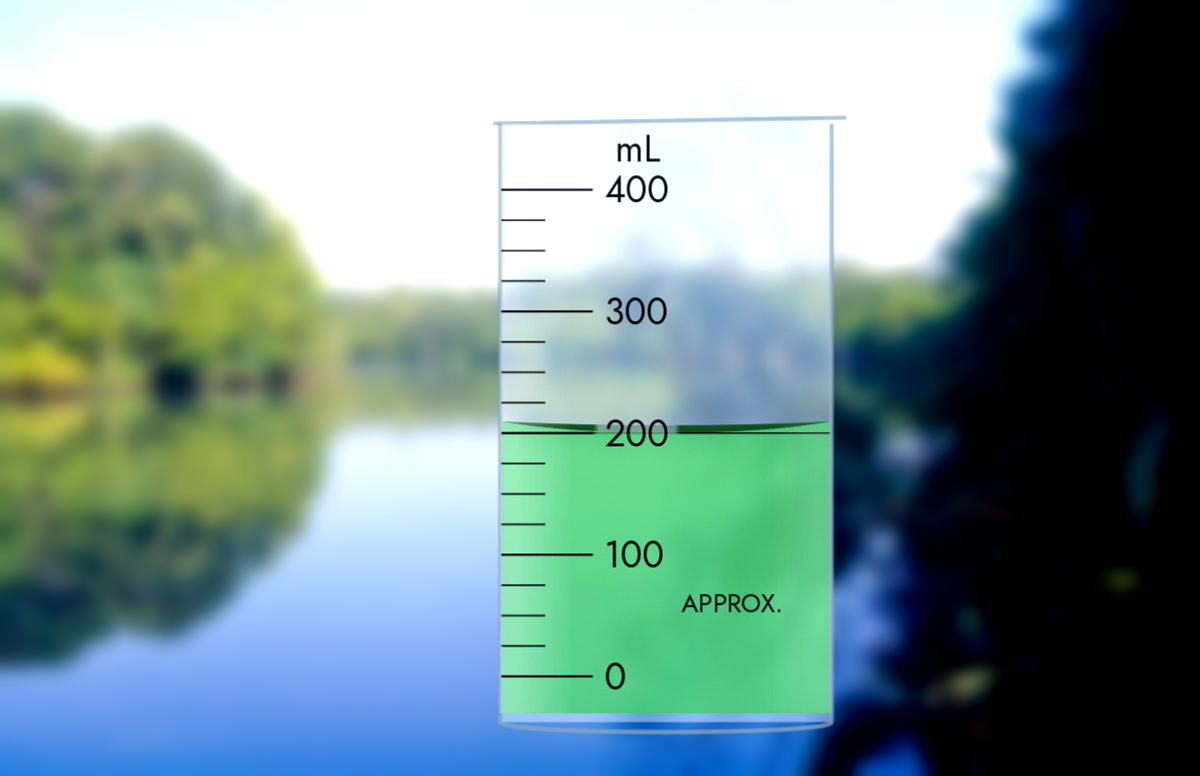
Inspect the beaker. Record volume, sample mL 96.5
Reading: mL 200
